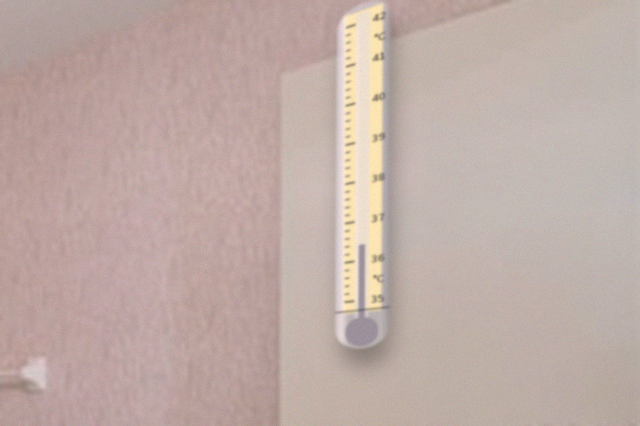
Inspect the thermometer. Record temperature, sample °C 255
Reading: °C 36.4
